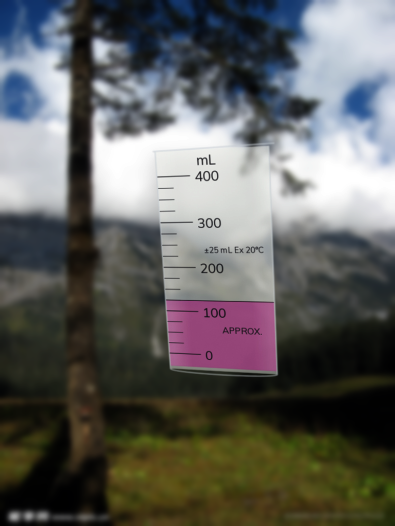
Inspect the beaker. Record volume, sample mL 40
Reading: mL 125
